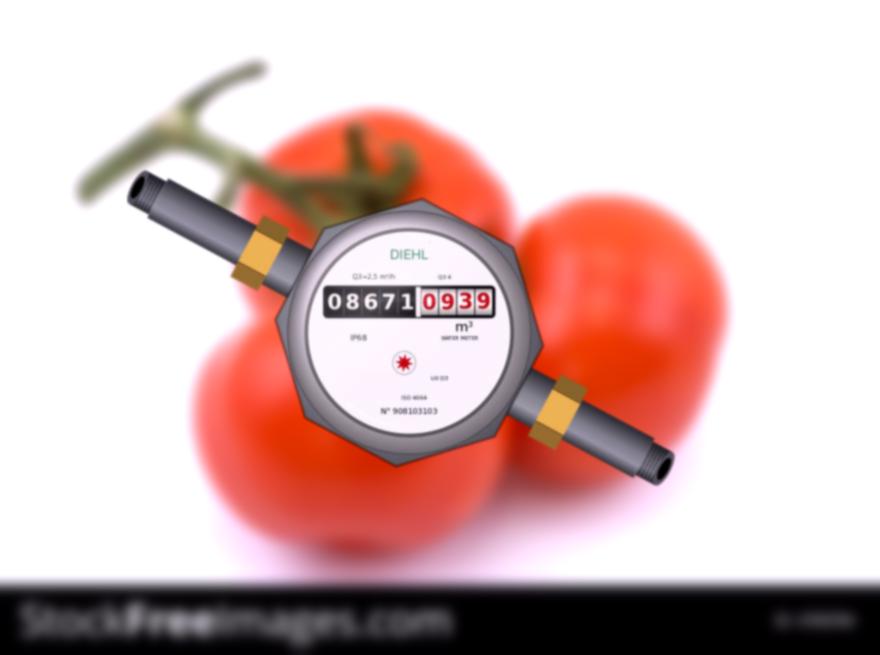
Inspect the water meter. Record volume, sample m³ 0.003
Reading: m³ 8671.0939
